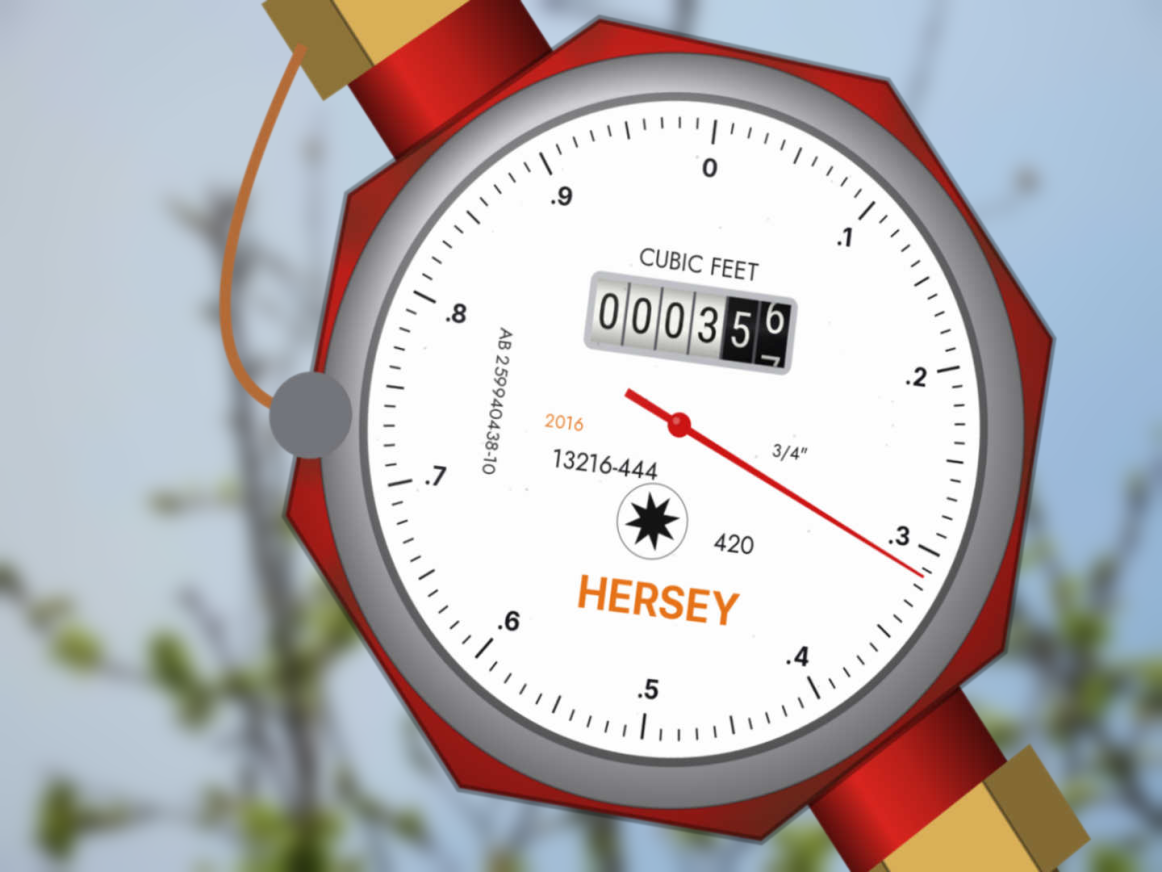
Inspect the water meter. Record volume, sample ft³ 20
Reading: ft³ 356.31
